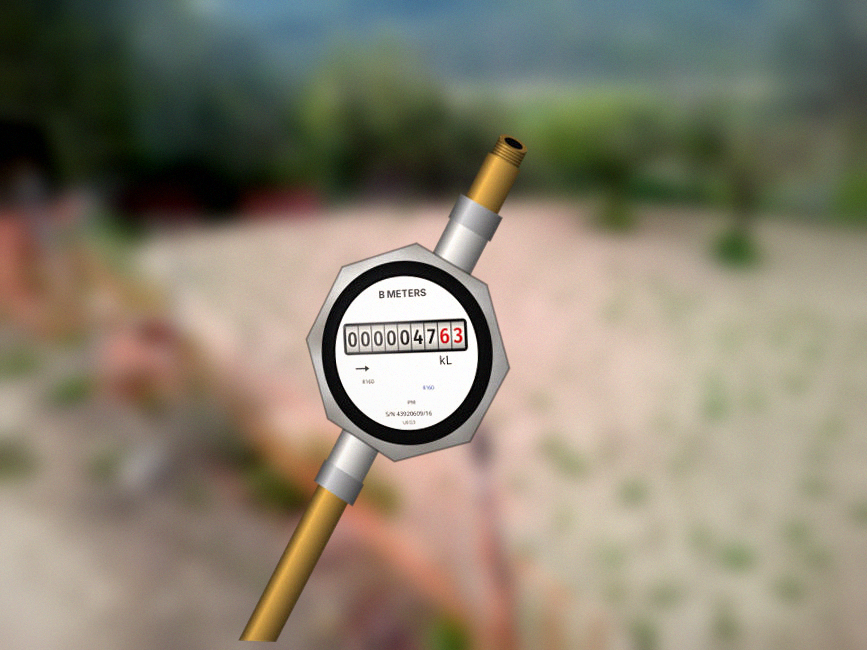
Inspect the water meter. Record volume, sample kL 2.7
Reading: kL 47.63
